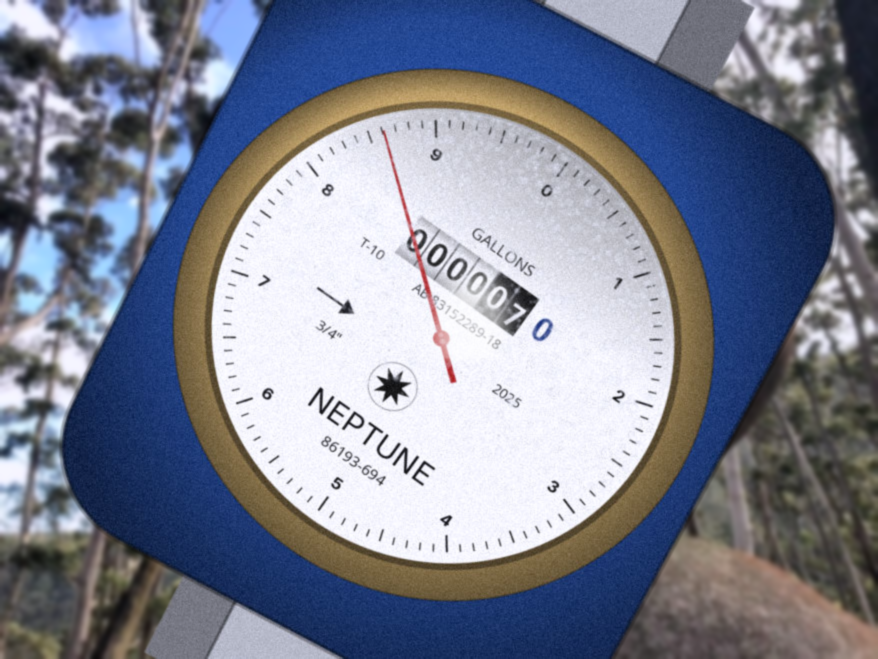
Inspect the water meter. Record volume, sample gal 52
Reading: gal 68.6
